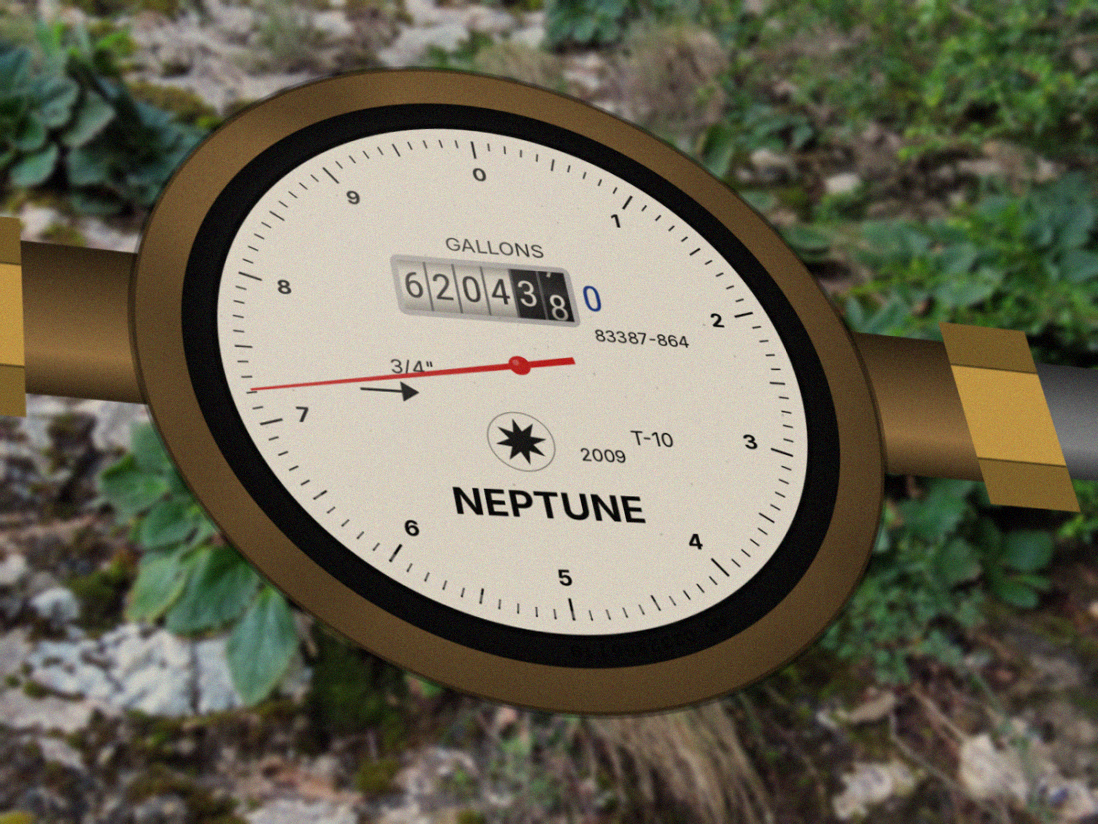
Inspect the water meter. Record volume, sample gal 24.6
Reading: gal 6204377.2
